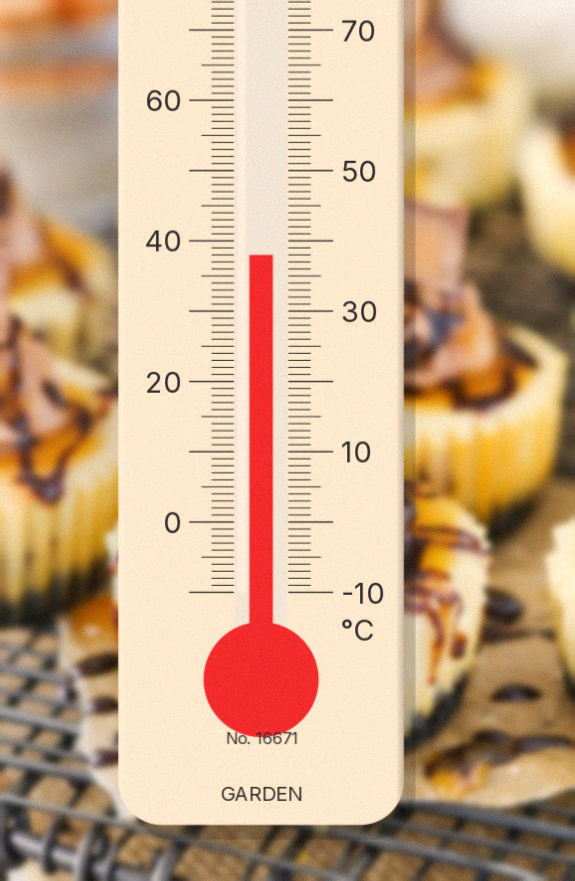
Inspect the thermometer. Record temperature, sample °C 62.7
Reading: °C 38
